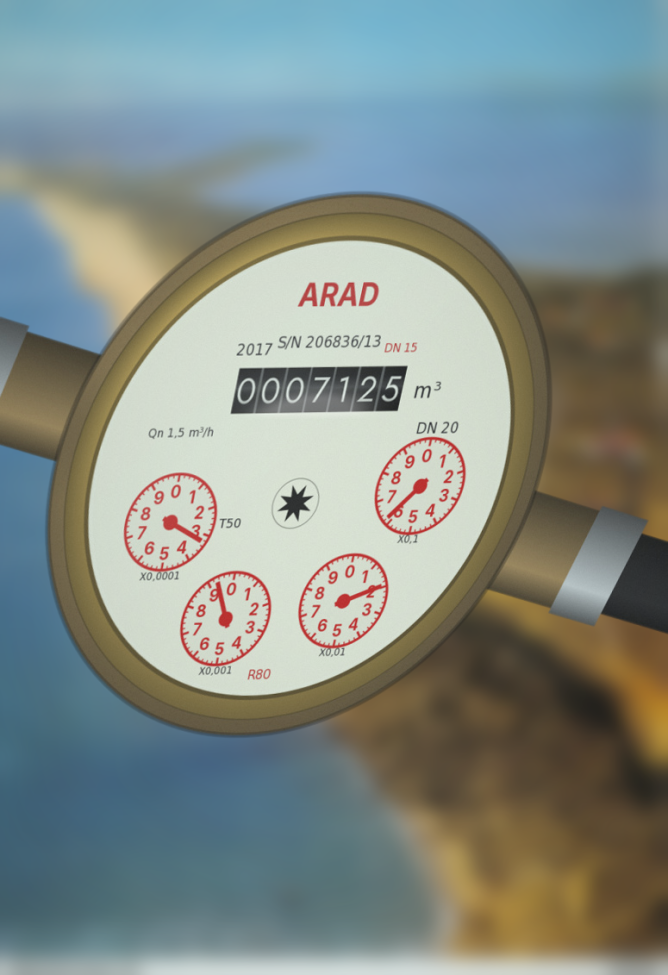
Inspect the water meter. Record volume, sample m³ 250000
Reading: m³ 7125.6193
